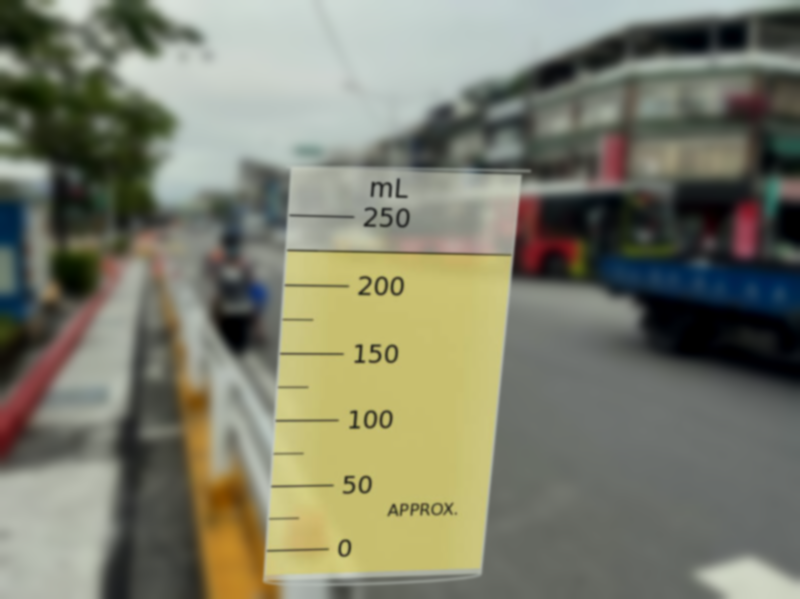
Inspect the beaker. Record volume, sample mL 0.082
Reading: mL 225
